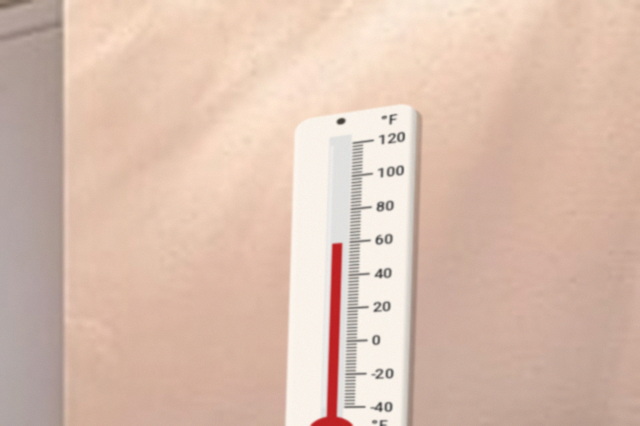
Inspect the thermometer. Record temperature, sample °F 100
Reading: °F 60
